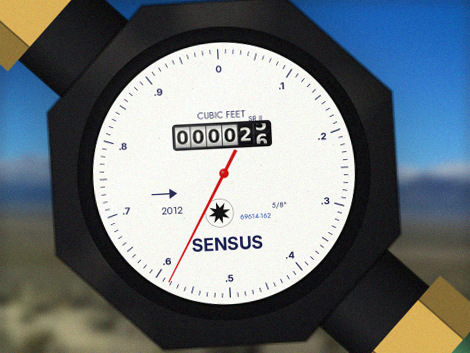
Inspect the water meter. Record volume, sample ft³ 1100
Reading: ft³ 25.58
